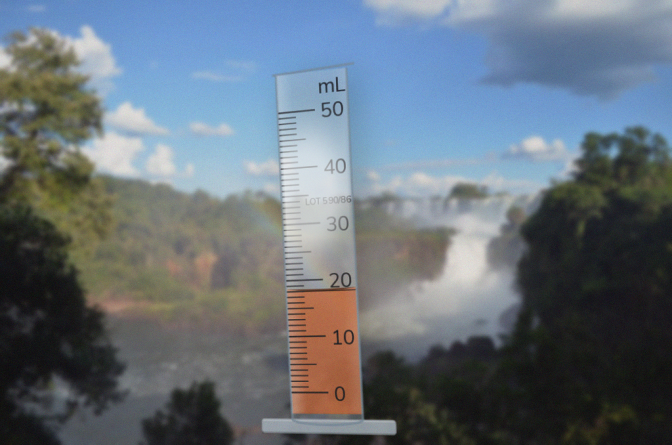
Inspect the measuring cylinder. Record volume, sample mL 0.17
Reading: mL 18
